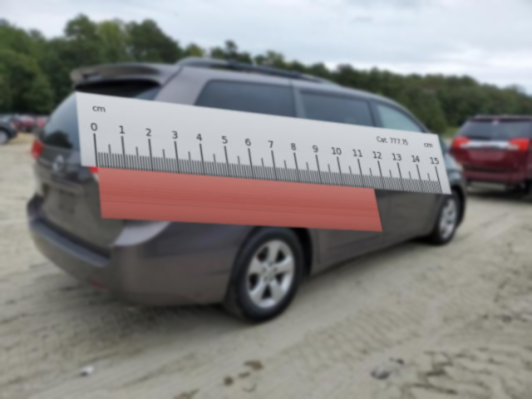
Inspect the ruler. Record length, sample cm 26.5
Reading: cm 11.5
